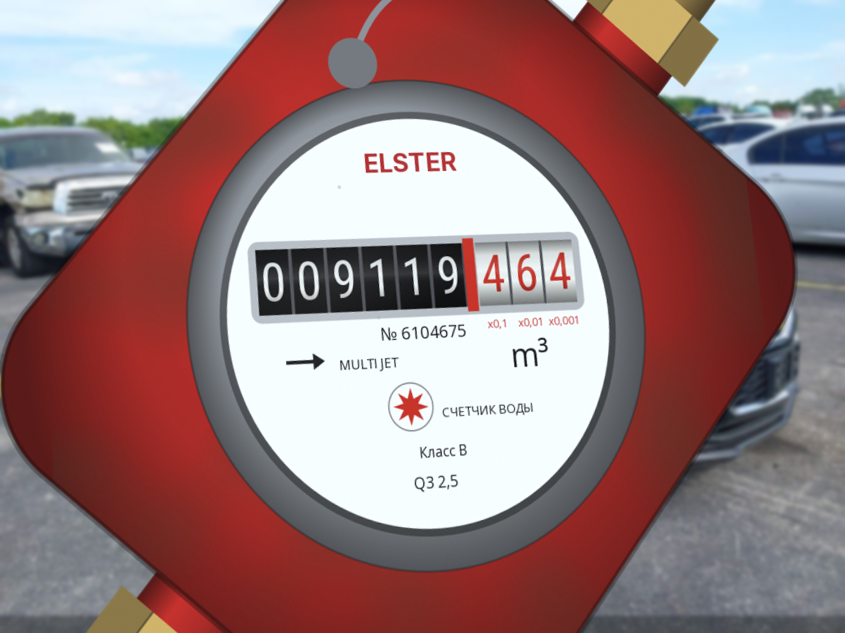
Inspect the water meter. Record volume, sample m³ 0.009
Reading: m³ 9119.464
